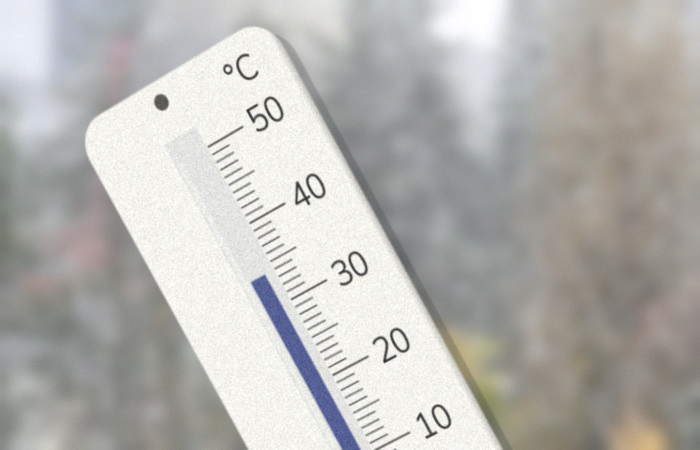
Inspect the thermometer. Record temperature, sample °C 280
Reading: °C 34
